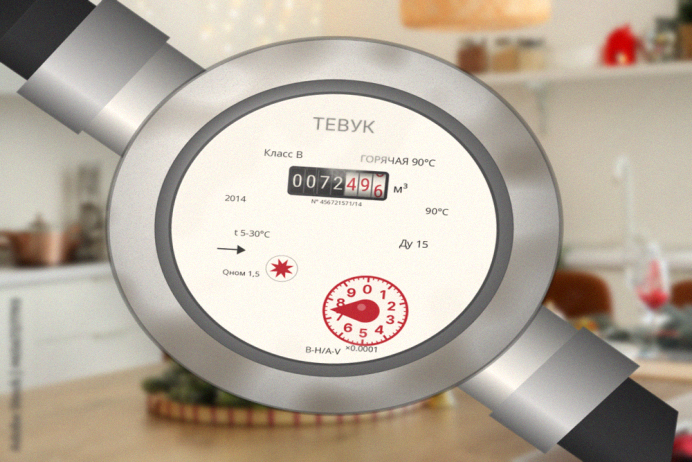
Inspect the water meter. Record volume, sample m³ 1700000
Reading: m³ 72.4957
